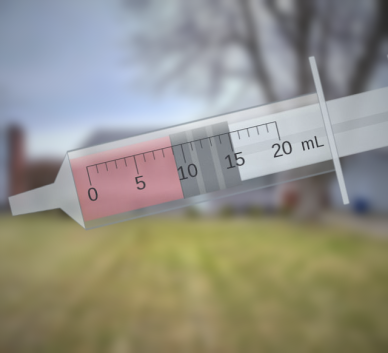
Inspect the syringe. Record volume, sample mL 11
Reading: mL 9
